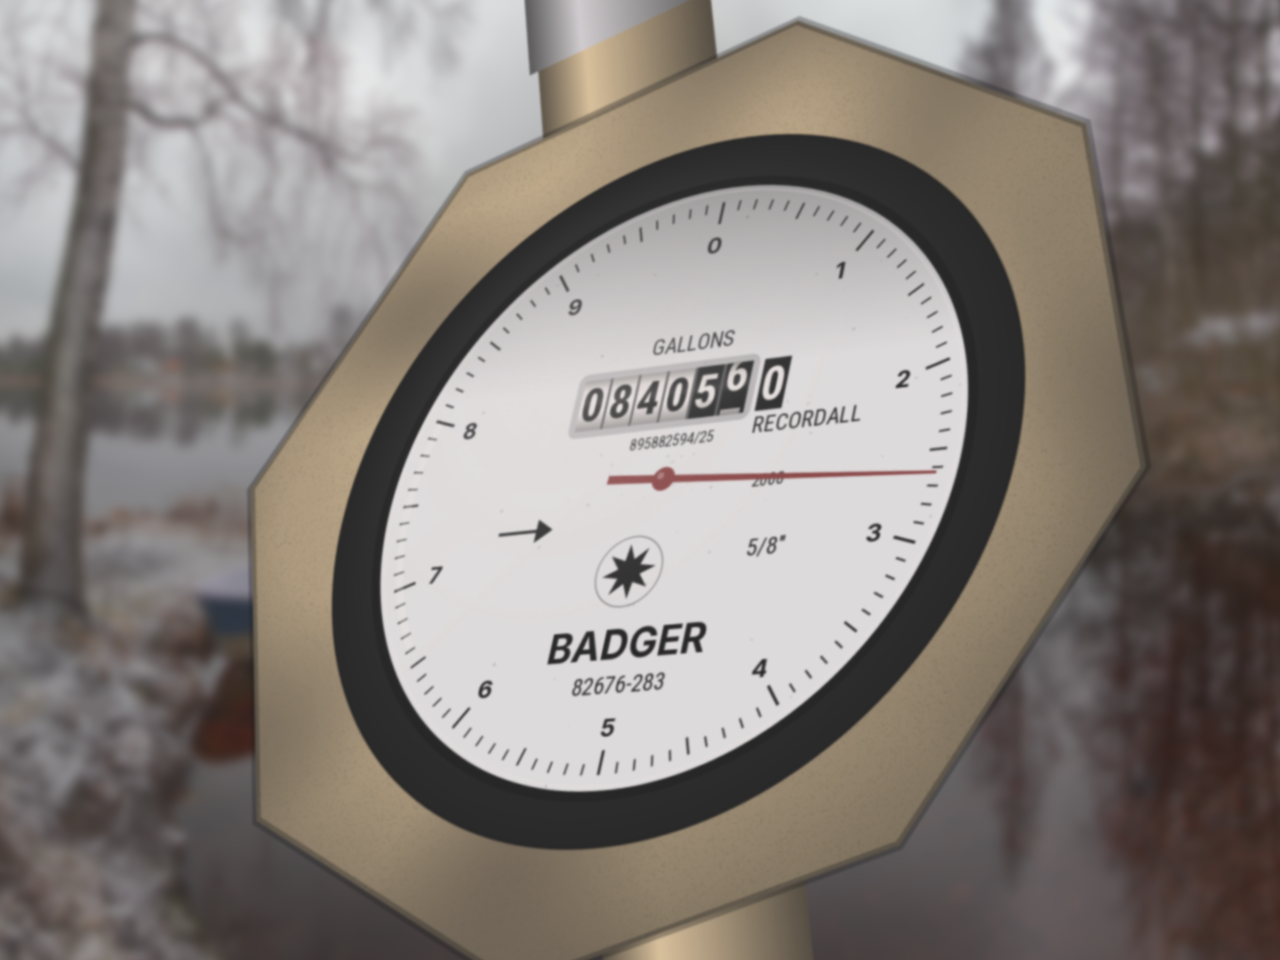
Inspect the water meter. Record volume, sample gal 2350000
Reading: gal 840562.6
